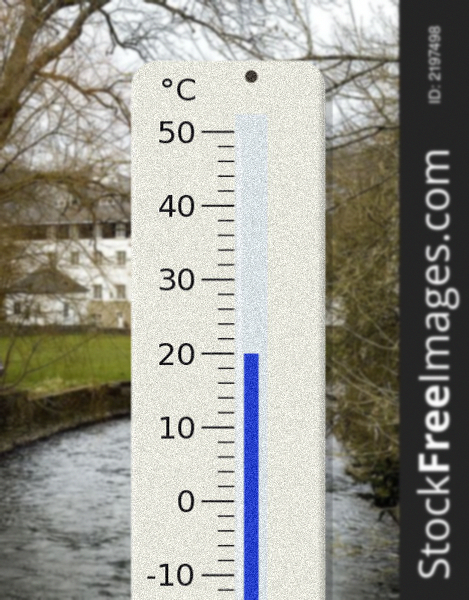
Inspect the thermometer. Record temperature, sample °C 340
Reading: °C 20
